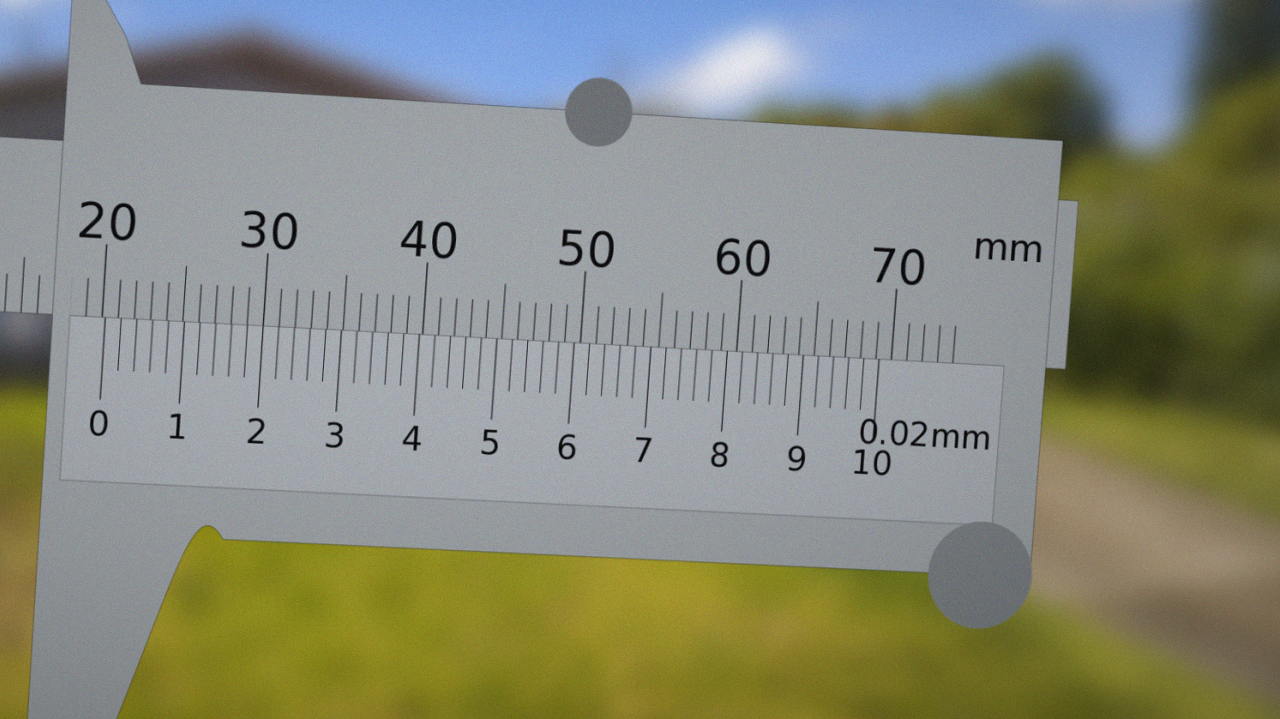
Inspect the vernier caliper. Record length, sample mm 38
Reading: mm 20.2
